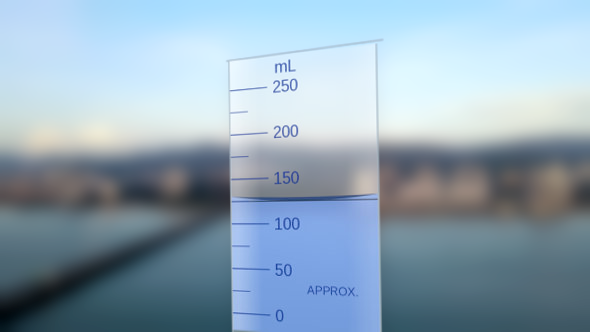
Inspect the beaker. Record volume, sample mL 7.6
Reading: mL 125
